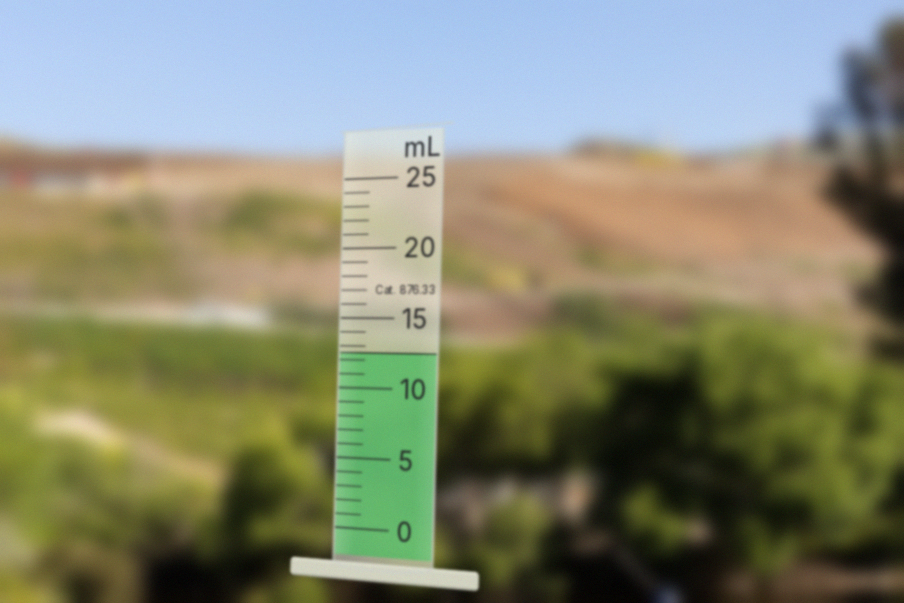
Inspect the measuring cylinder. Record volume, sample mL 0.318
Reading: mL 12.5
